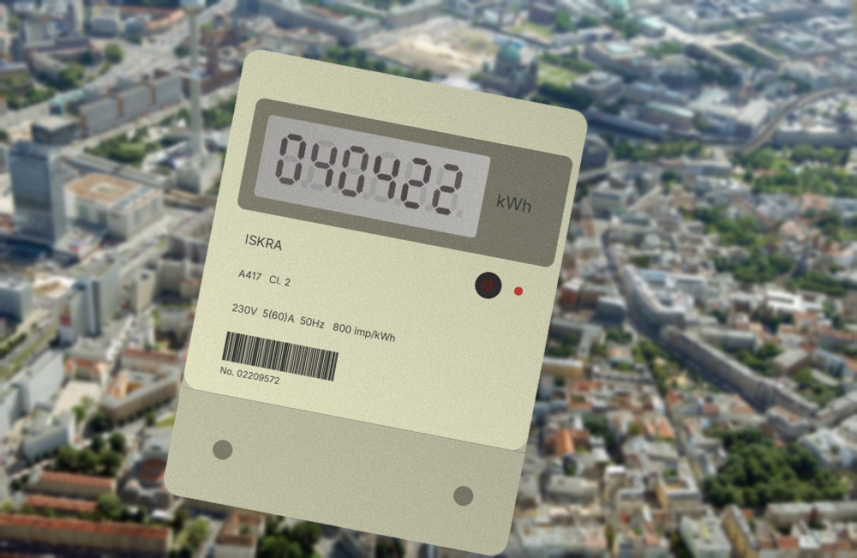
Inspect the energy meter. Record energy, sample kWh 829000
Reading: kWh 40422
